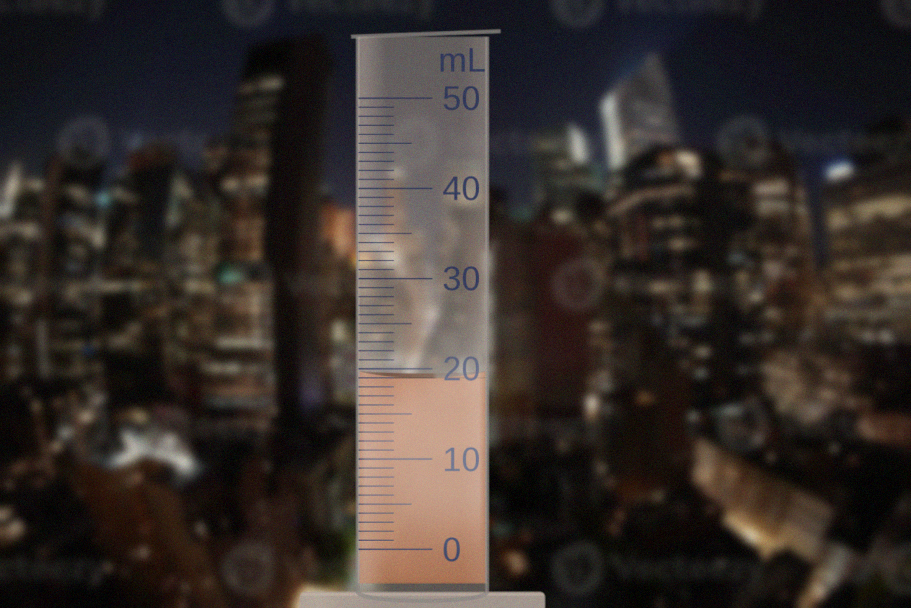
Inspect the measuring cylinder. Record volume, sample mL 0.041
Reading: mL 19
